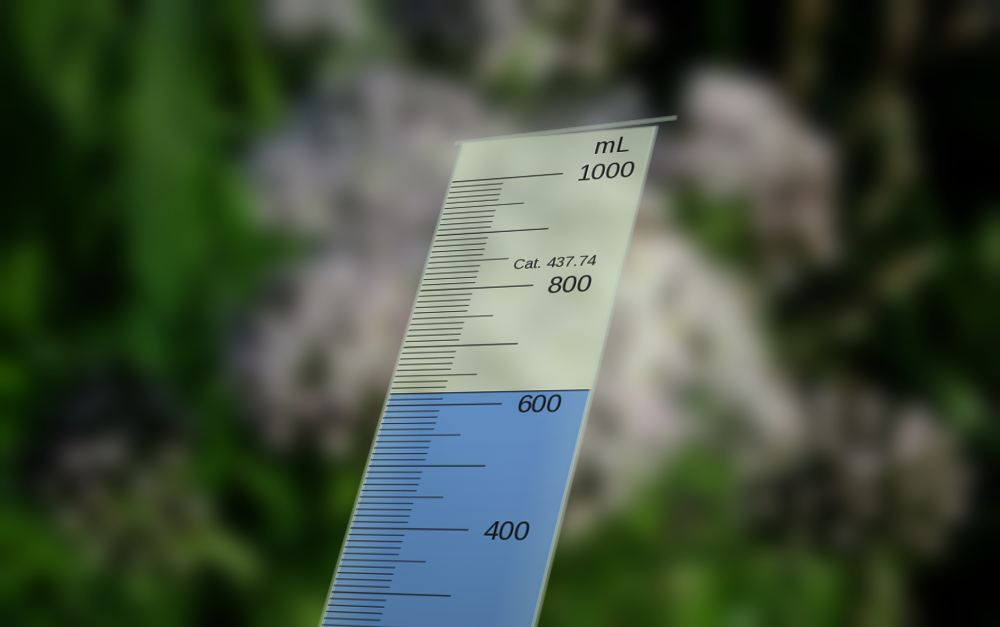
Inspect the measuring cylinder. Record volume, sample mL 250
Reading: mL 620
